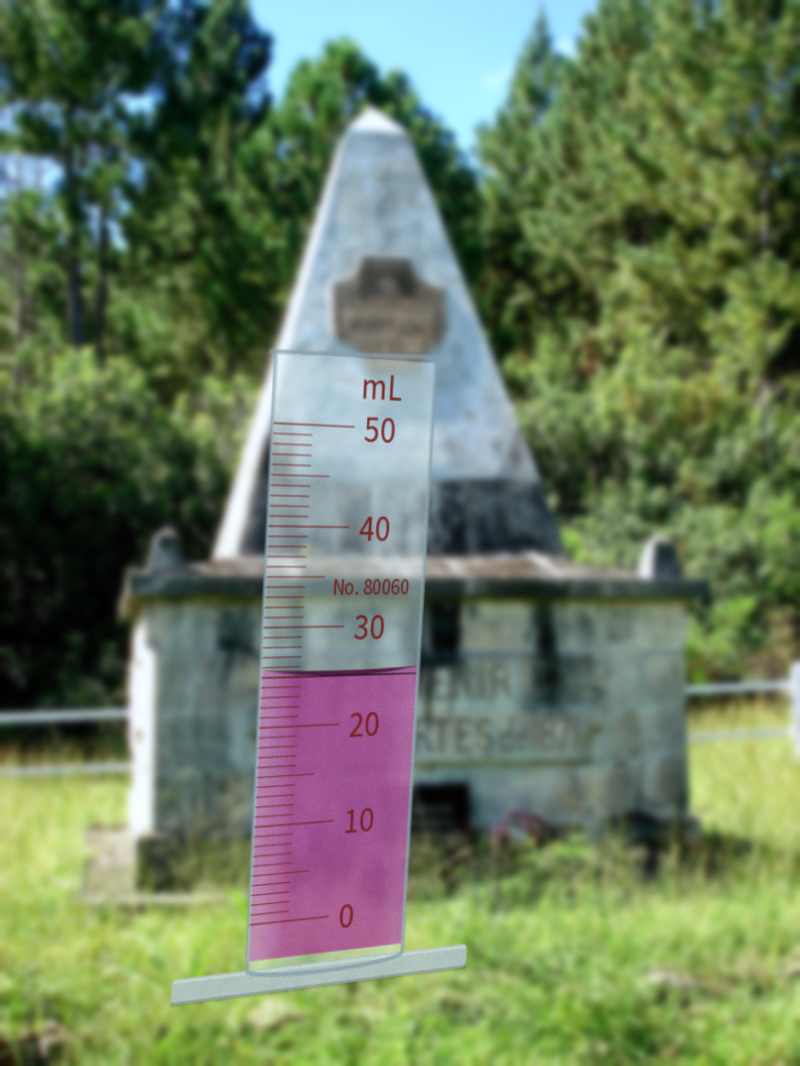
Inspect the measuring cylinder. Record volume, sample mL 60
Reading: mL 25
